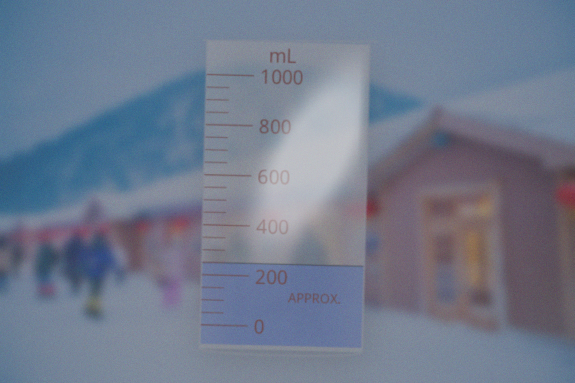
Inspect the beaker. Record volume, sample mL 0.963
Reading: mL 250
